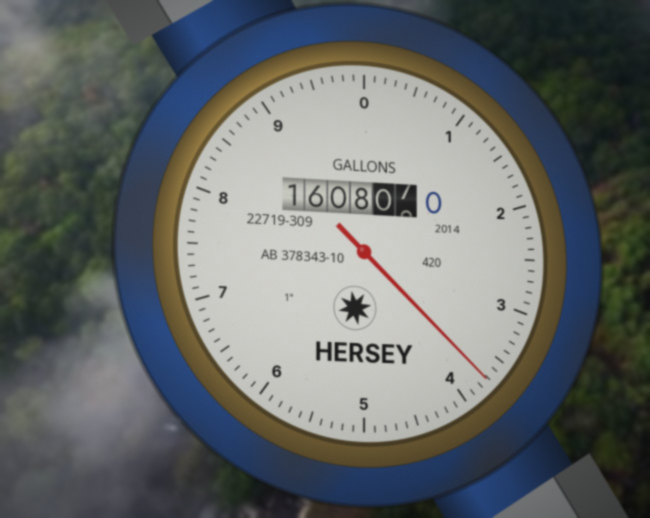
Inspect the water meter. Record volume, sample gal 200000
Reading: gal 1608073.7
